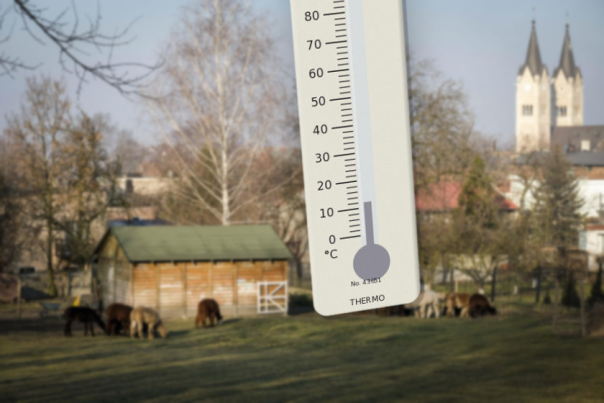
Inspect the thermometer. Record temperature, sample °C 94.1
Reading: °C 12
